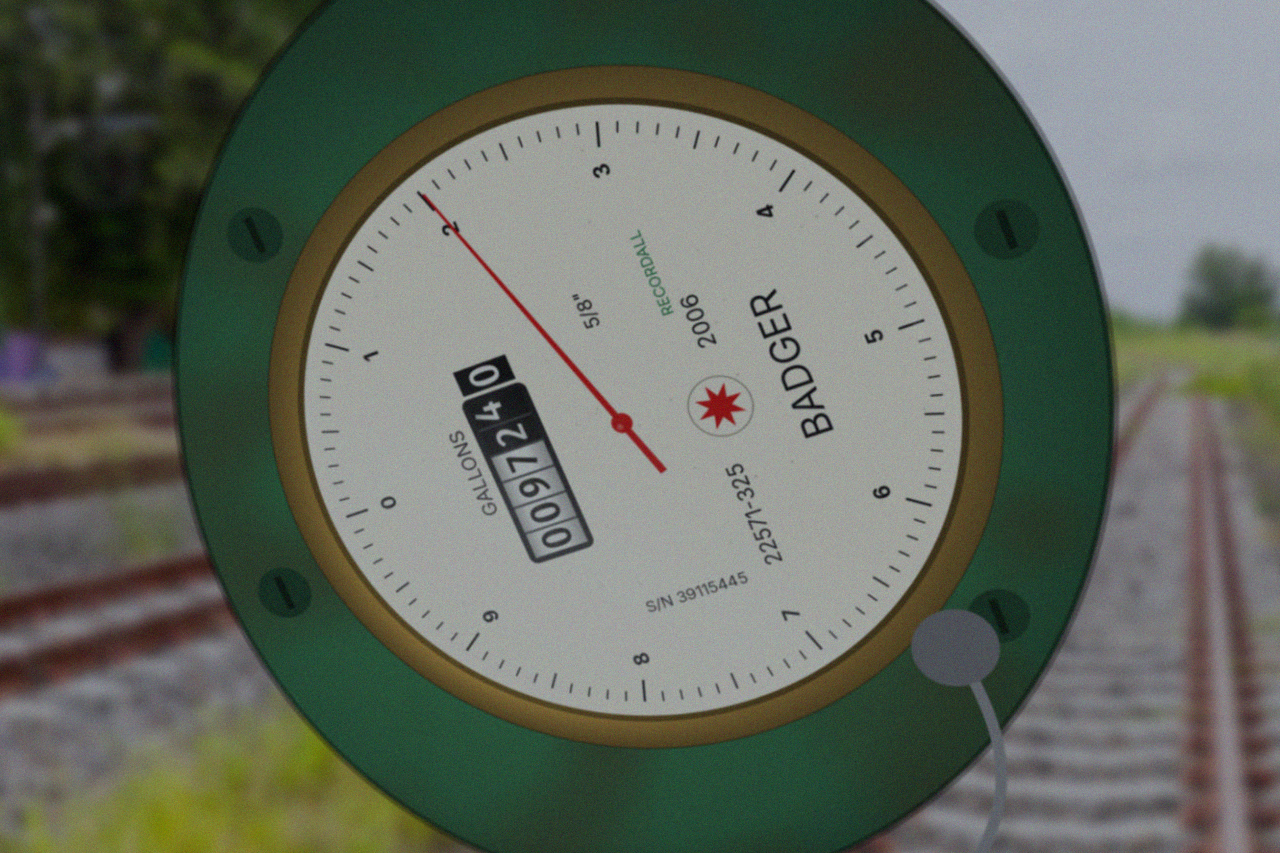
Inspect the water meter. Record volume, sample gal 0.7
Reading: gal 97242.0
